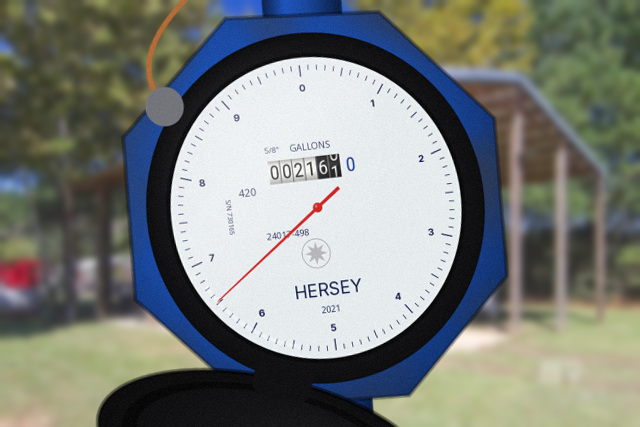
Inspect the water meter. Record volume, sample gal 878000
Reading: gal 21606.5
